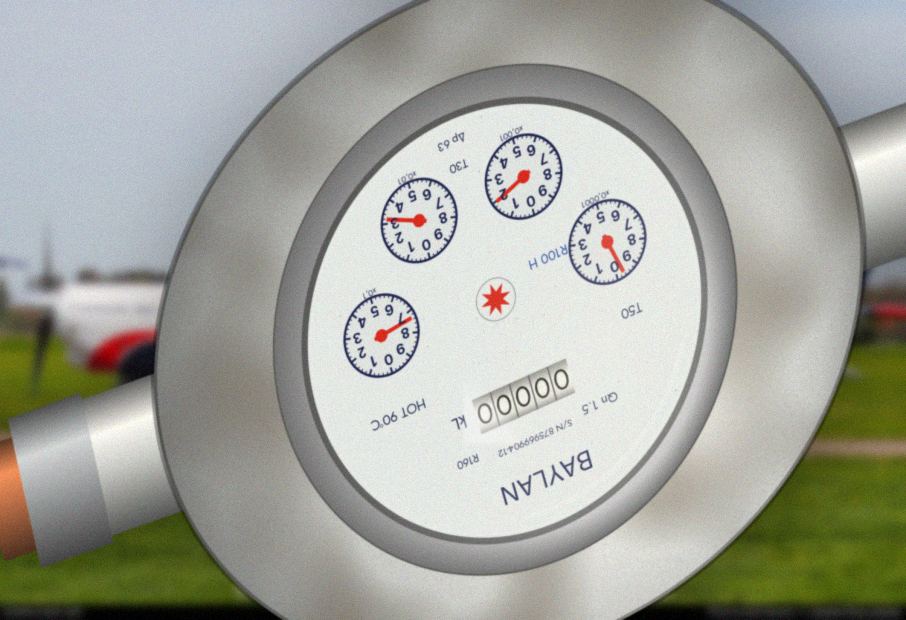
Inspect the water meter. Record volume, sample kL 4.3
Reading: kL 0.7319
